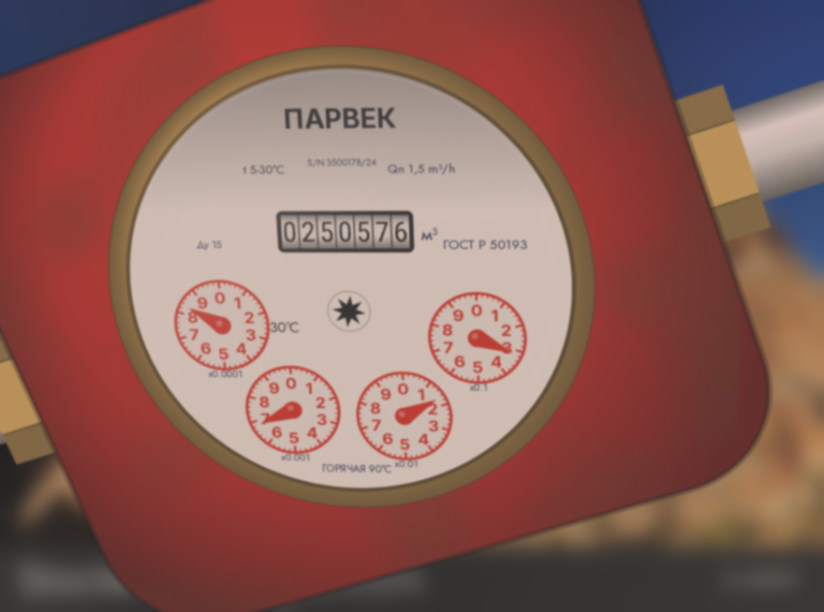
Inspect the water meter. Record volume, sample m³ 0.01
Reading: m³ 250576.3168
